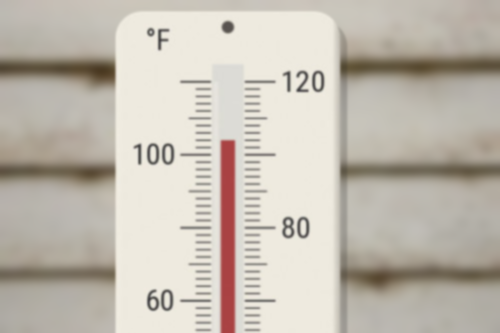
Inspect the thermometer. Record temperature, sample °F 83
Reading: °F 104
